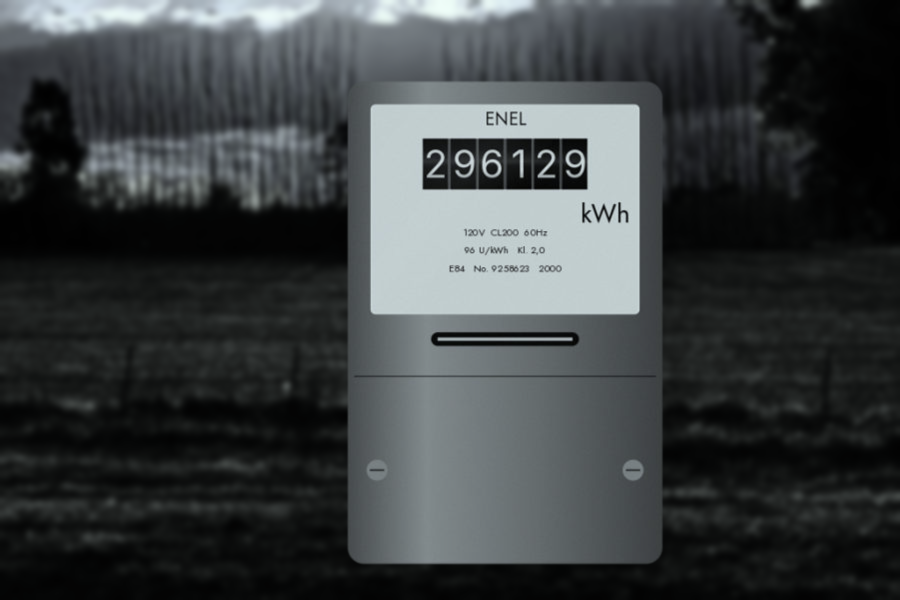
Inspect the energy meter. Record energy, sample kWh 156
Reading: kWh 296129
